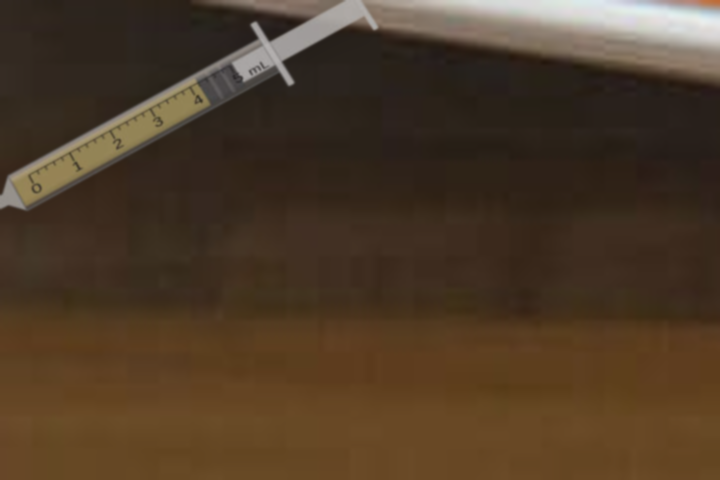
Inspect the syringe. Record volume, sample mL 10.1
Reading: mL 4.2
